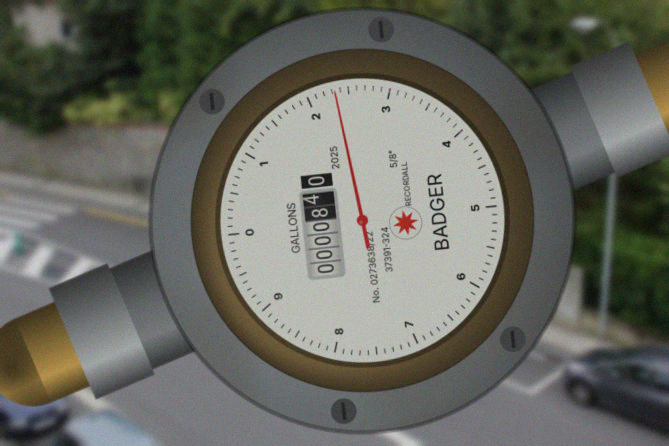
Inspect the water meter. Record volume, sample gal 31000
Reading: gal 842.3
